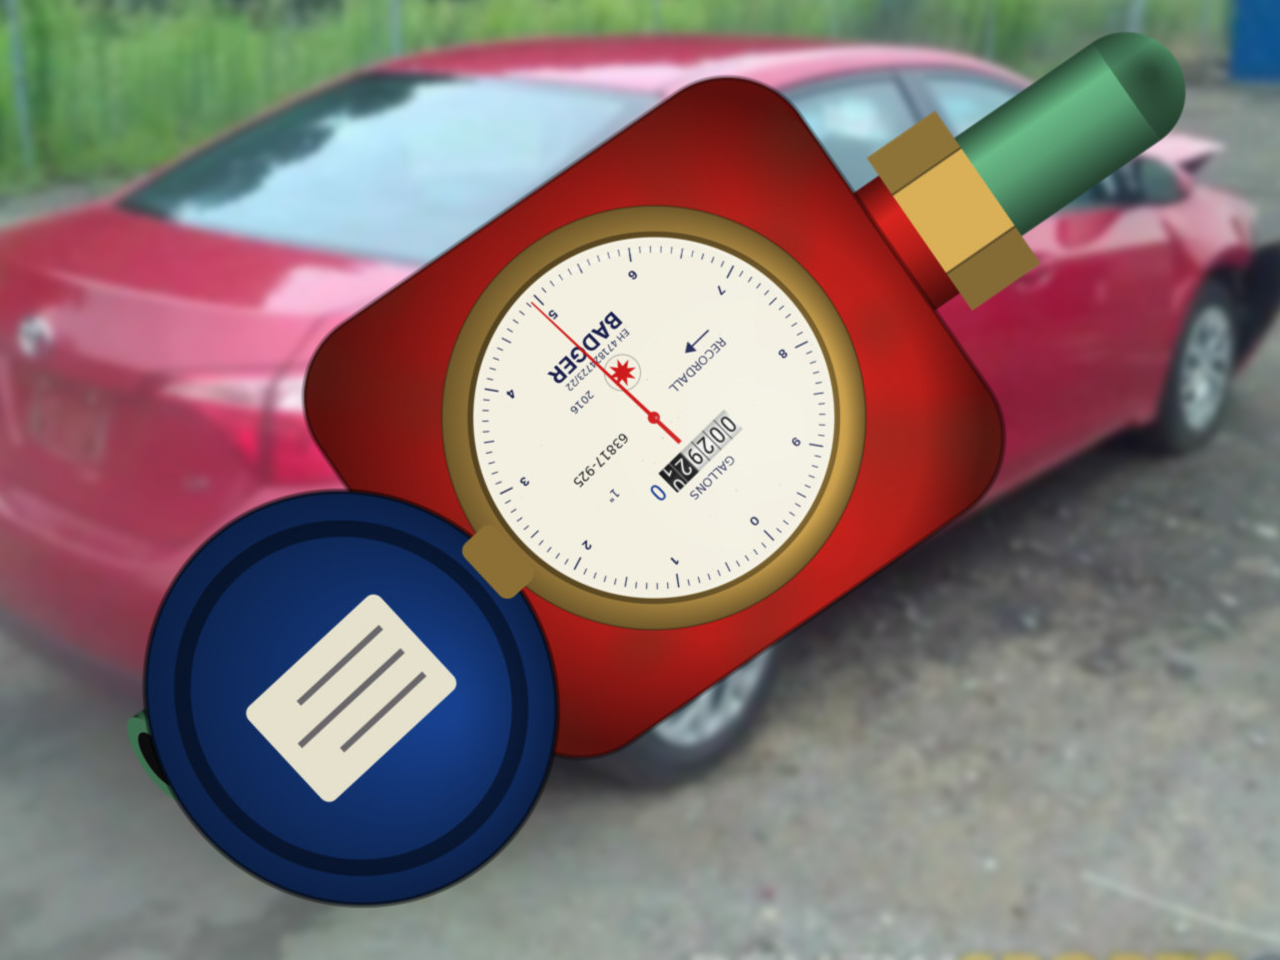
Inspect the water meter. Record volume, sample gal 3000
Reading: gal 29204.9
